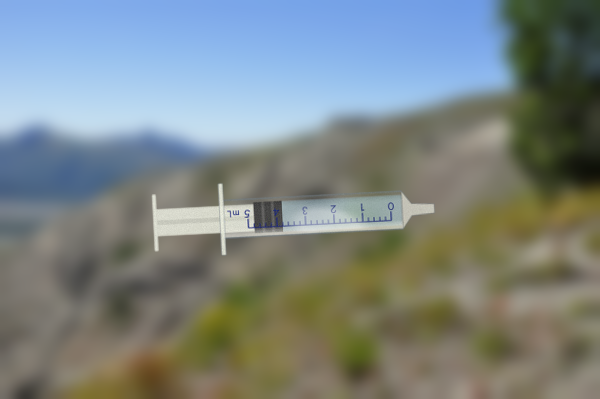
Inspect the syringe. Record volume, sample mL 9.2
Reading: mL 3.8
